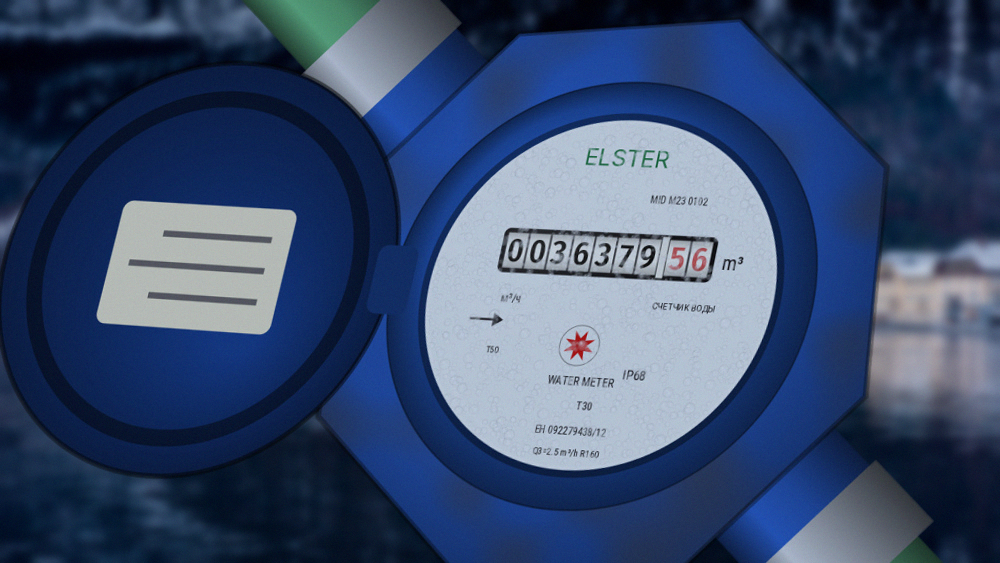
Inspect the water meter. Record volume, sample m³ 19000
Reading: m³ 36379.56
